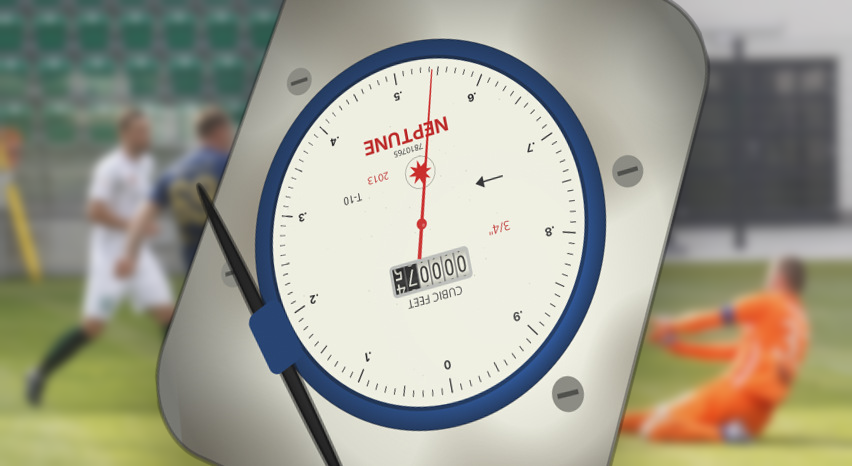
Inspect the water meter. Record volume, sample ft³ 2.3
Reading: ft³ 74.54
